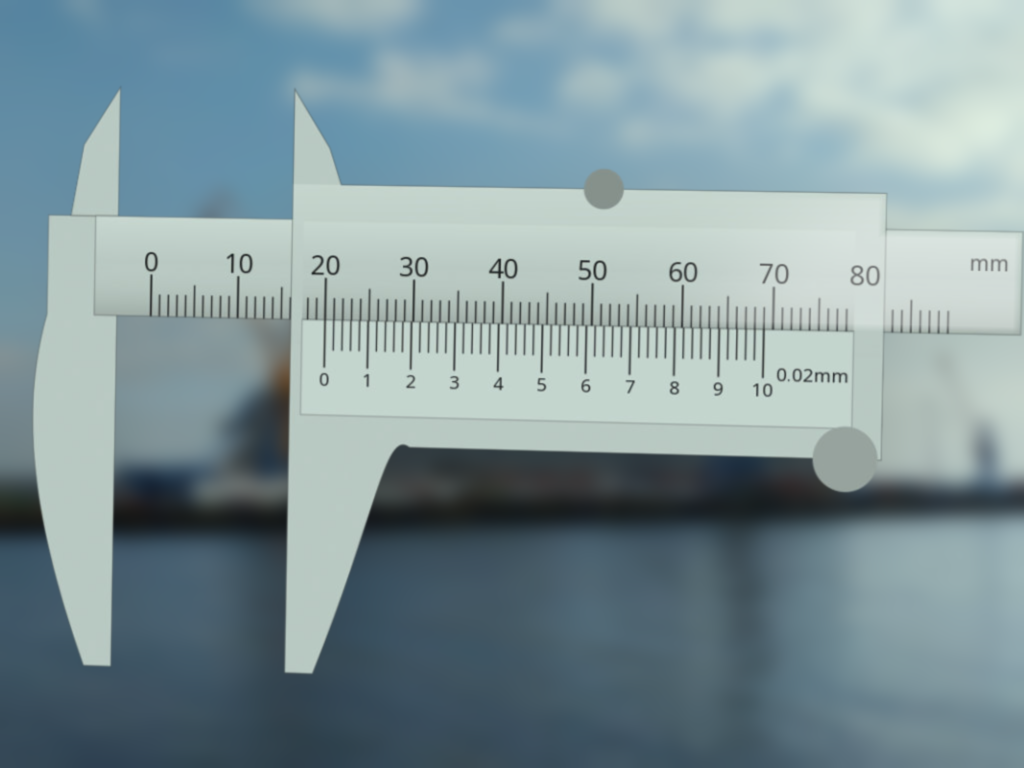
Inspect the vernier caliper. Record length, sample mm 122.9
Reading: mm 20.0
